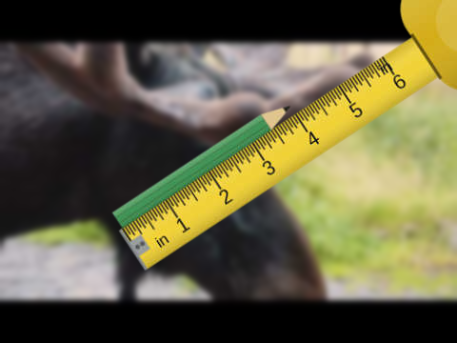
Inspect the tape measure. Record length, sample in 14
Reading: in 4
